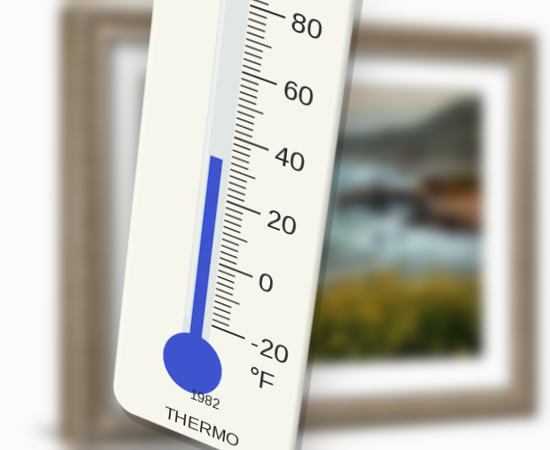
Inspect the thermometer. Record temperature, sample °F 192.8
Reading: °F 32
